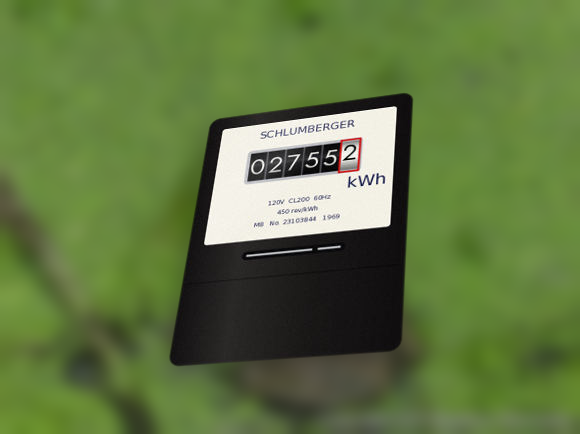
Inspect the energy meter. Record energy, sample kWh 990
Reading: kWh 2755.2
